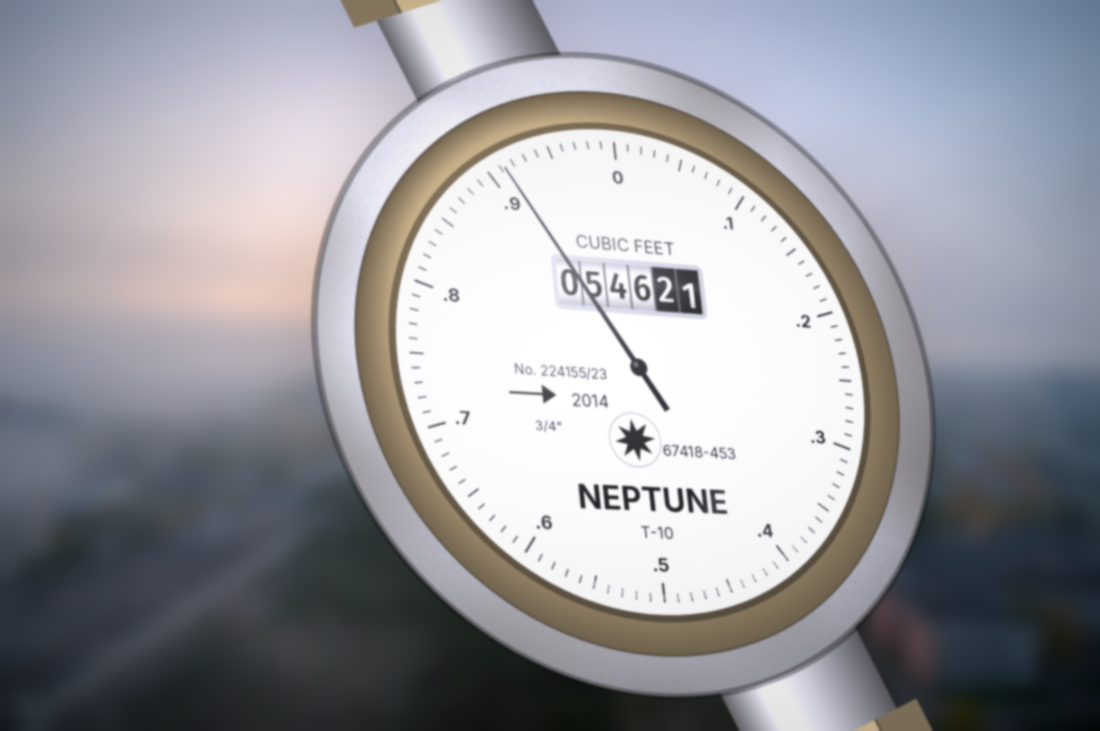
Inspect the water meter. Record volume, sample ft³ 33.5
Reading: ft³ 54620.91
